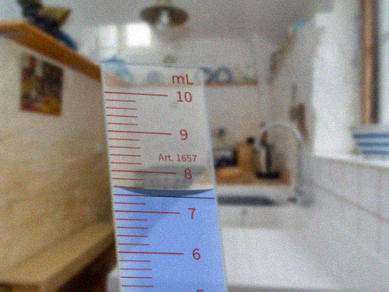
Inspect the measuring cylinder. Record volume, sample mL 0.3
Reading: mL 7.4
